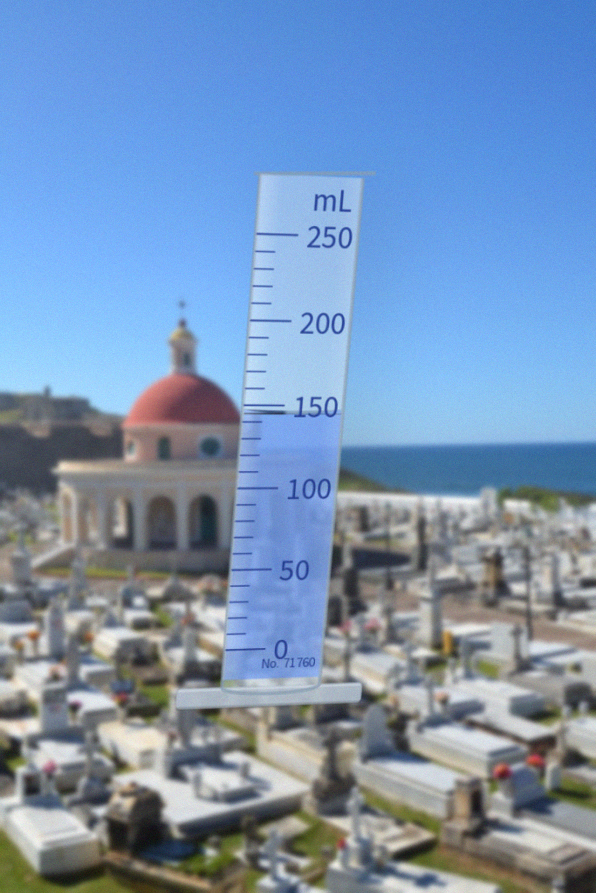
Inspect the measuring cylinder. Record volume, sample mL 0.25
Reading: mL 145
